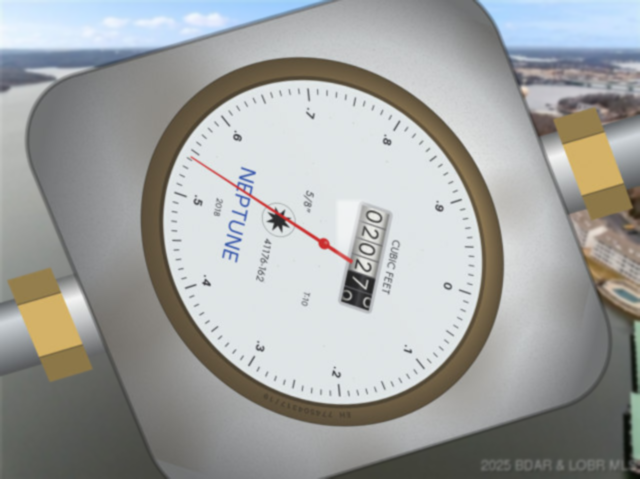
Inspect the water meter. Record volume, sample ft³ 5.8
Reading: ft³ 20278.54
